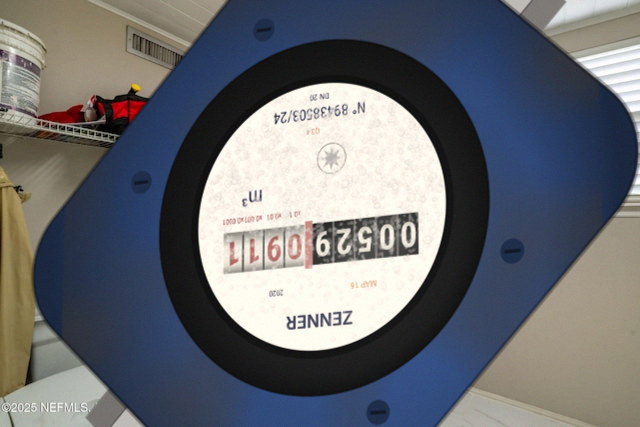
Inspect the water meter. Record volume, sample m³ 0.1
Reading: m³ 529.0911
